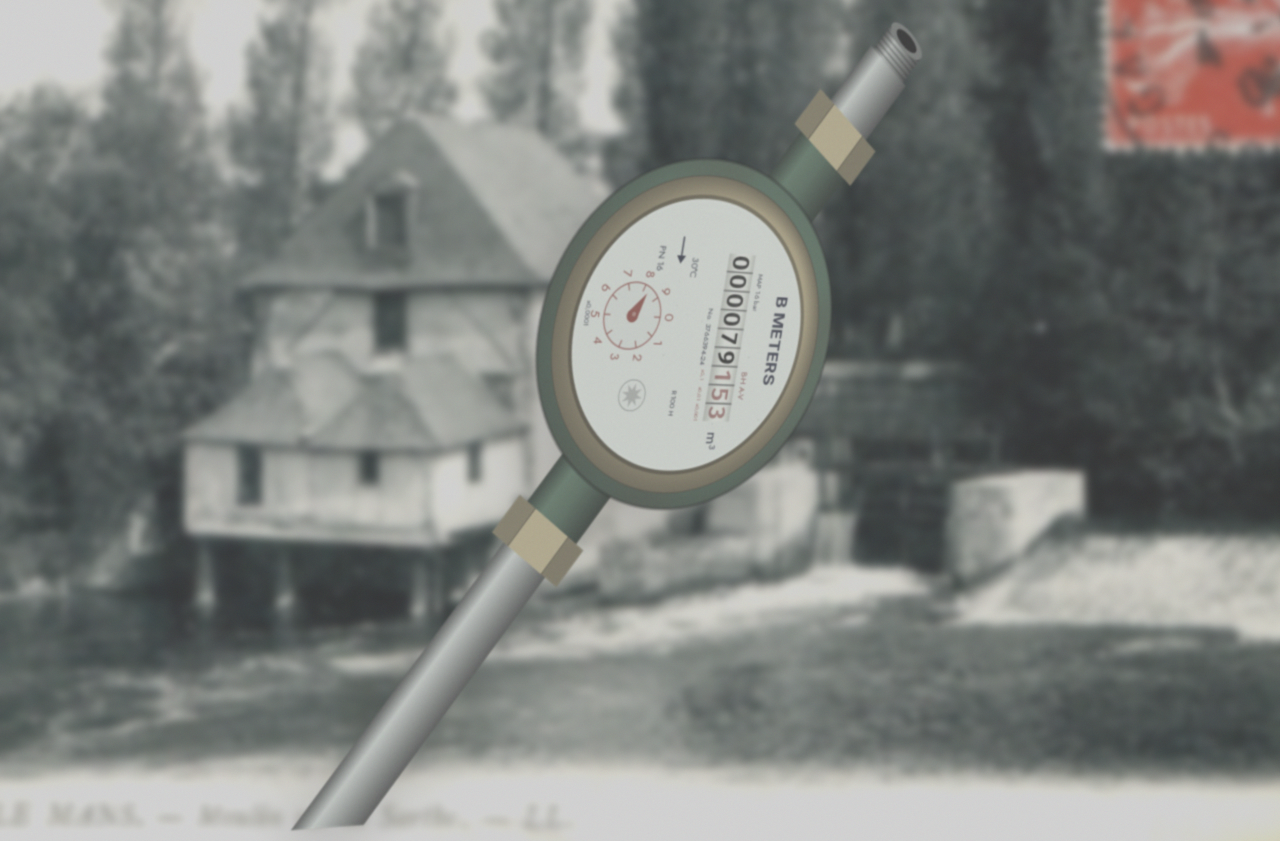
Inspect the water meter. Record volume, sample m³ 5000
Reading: m³ 79.1538
